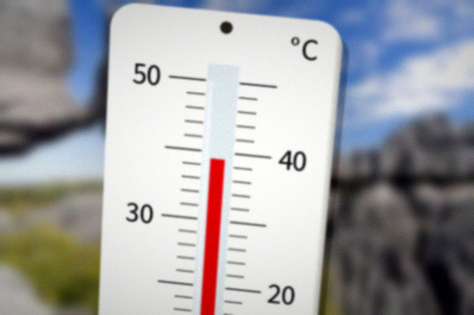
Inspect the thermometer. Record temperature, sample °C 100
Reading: °C 39
